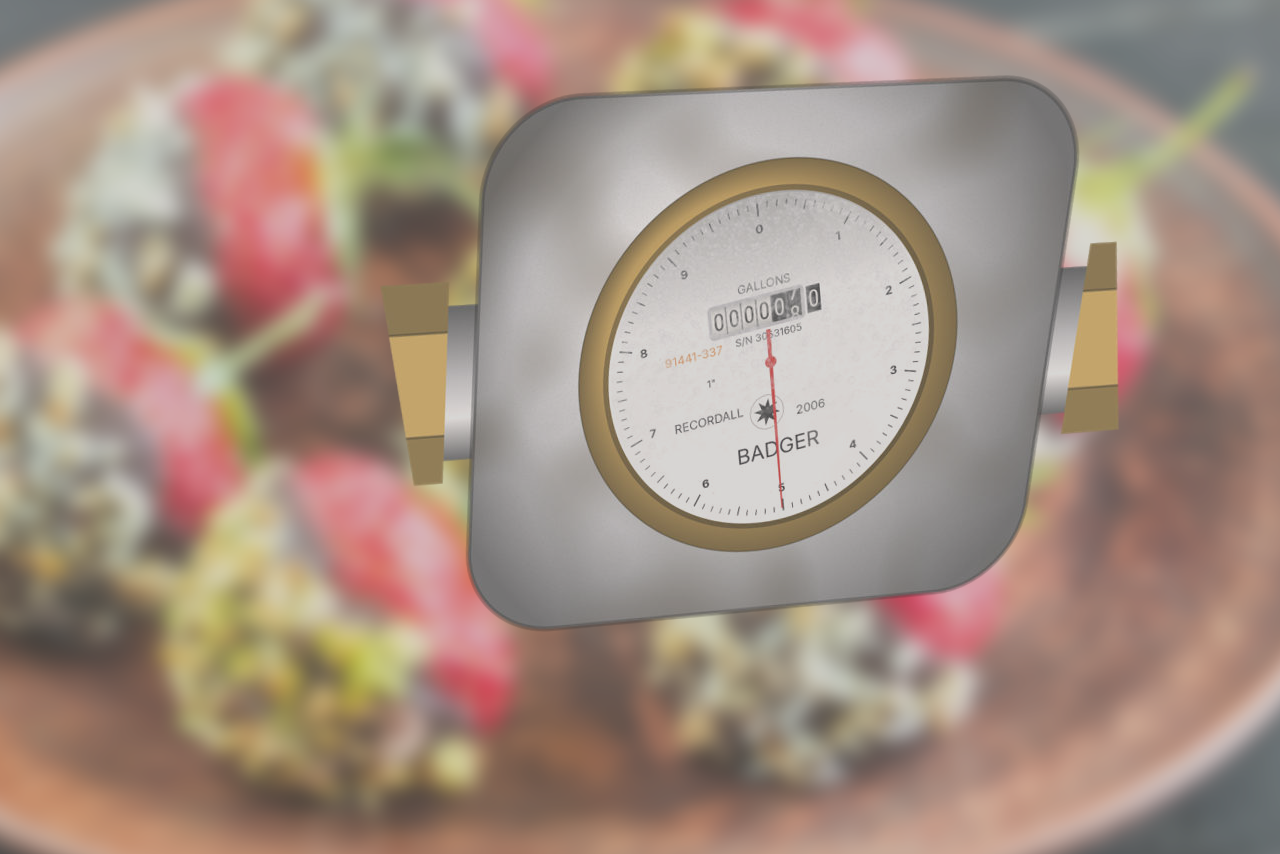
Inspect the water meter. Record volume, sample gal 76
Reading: gal 75.0
